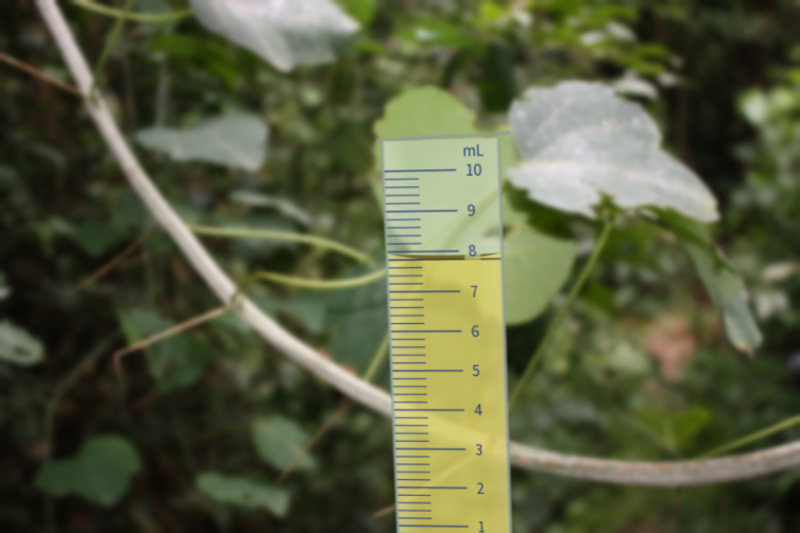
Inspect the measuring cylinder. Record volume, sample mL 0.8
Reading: mL 7.8
